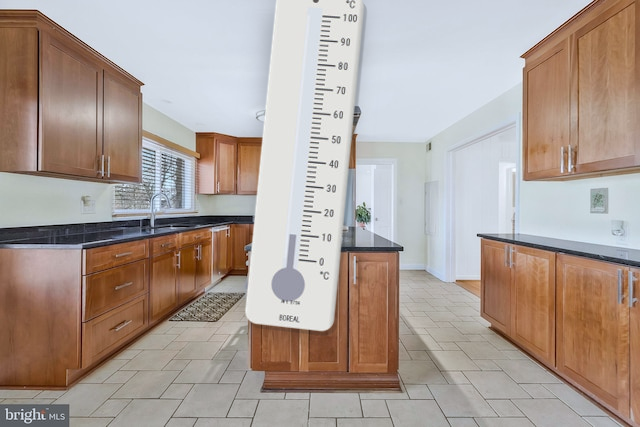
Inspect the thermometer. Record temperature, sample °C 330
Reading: °C 10
